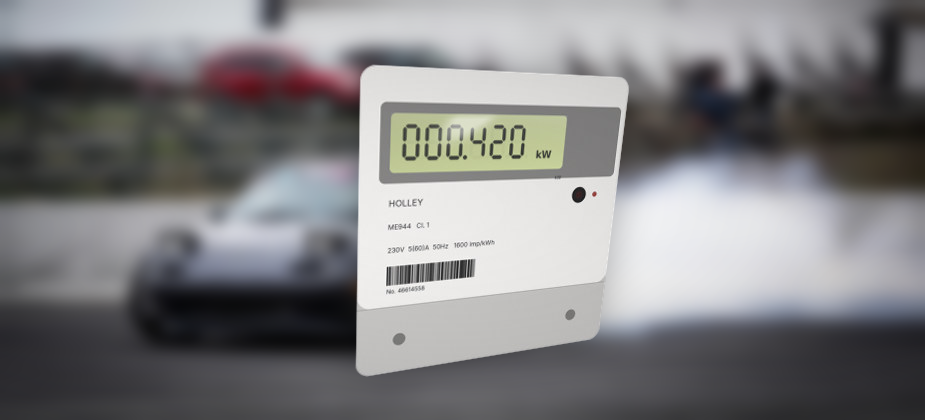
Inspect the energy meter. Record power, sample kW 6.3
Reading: kW 0.420
